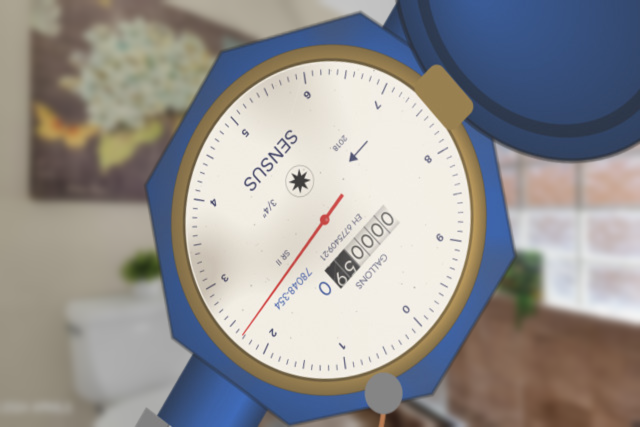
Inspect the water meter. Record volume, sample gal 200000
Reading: gal 592.3
